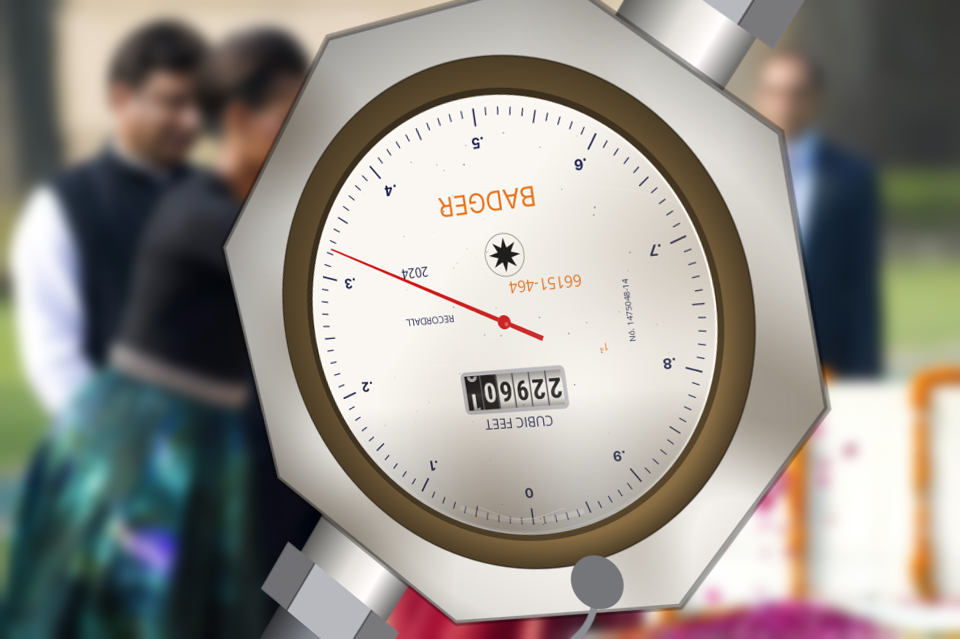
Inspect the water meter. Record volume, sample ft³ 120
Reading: ft³ 229601.32
